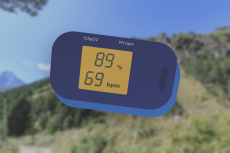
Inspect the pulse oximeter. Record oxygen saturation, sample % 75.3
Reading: % 89
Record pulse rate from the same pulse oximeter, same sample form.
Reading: bpm 69
